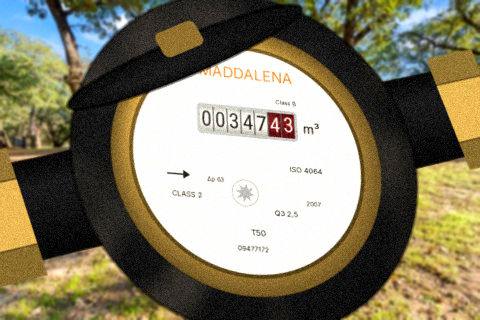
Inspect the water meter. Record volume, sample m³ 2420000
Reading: m³ 347.43
